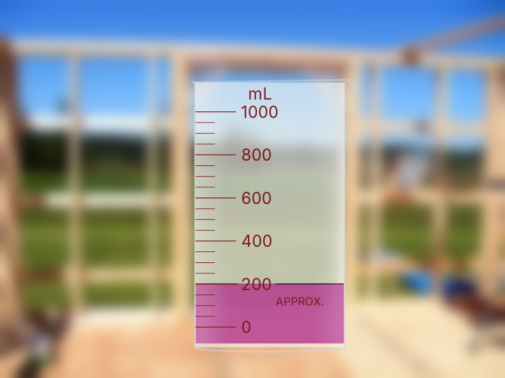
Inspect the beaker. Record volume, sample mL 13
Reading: mL 200
